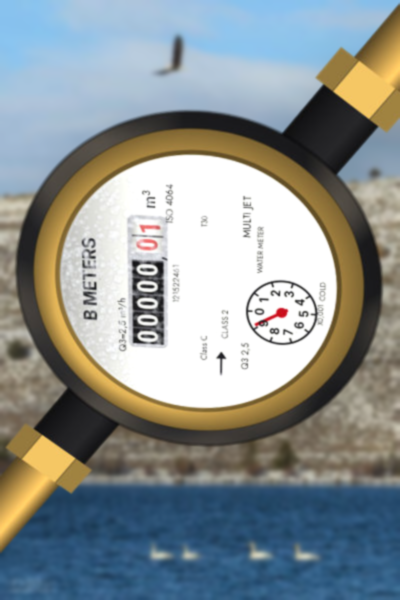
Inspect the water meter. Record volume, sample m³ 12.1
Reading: m³ 0.009
